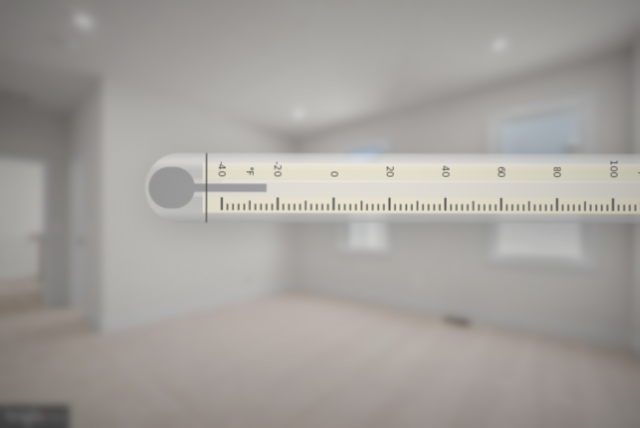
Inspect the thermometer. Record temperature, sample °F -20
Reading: °F -24
